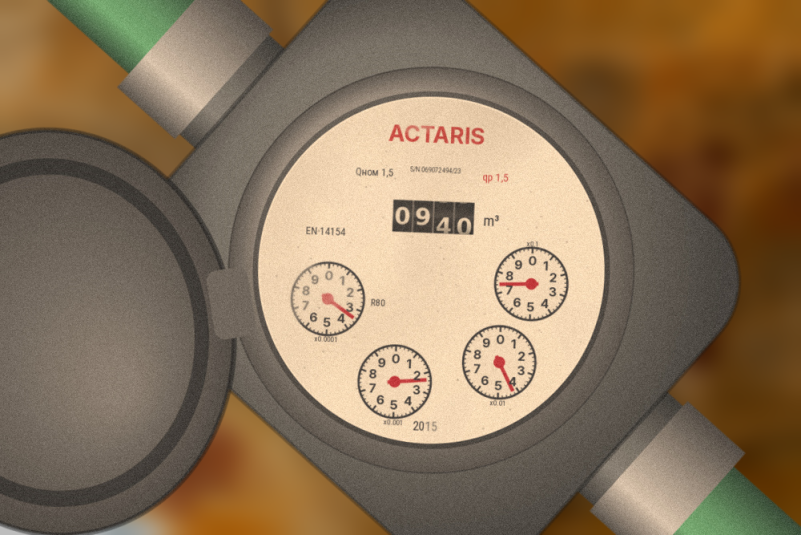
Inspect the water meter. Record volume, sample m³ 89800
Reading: m³ 939.7423
